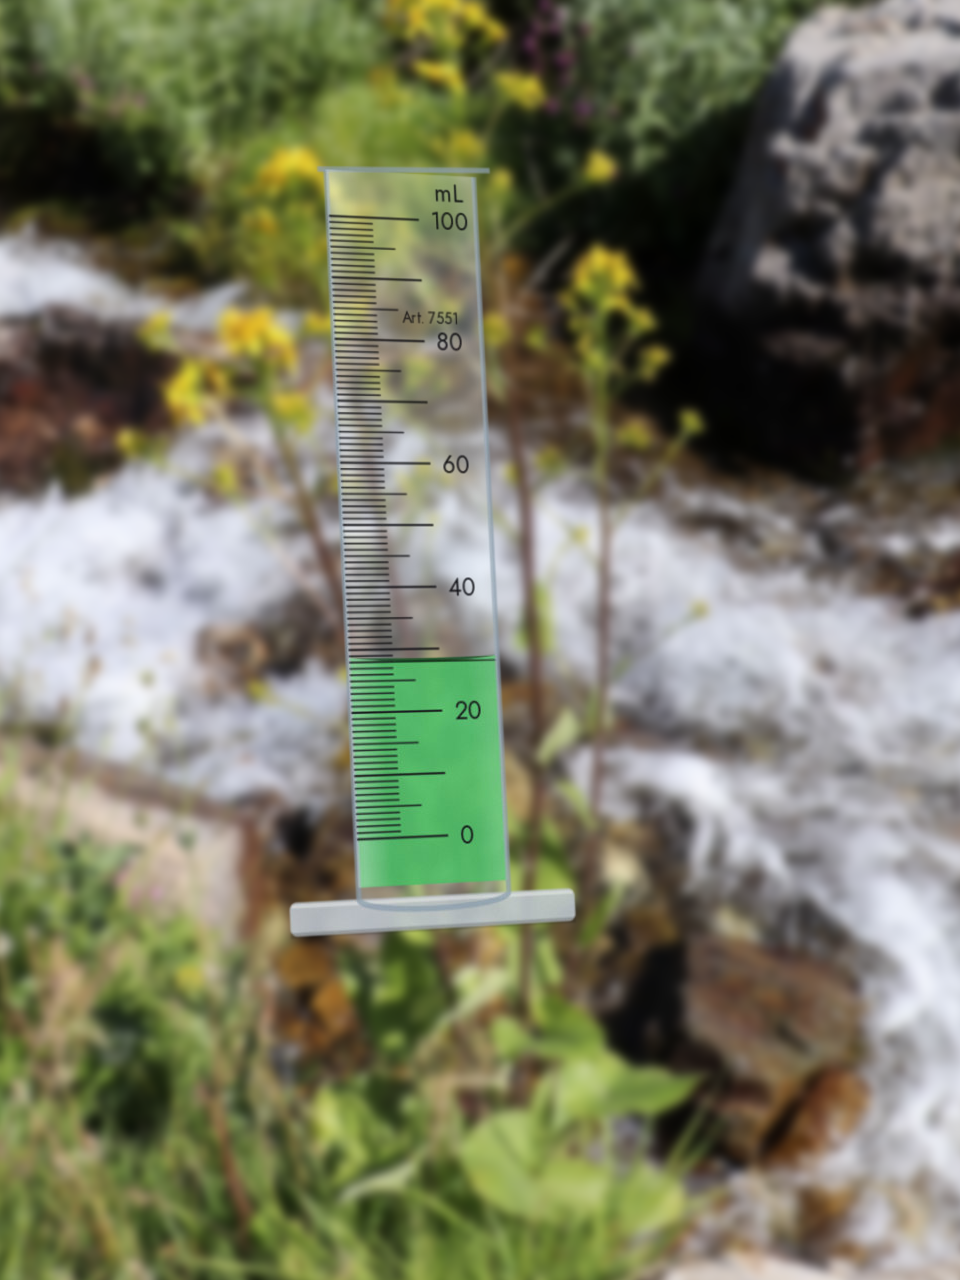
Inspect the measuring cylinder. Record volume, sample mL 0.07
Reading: mL 28
